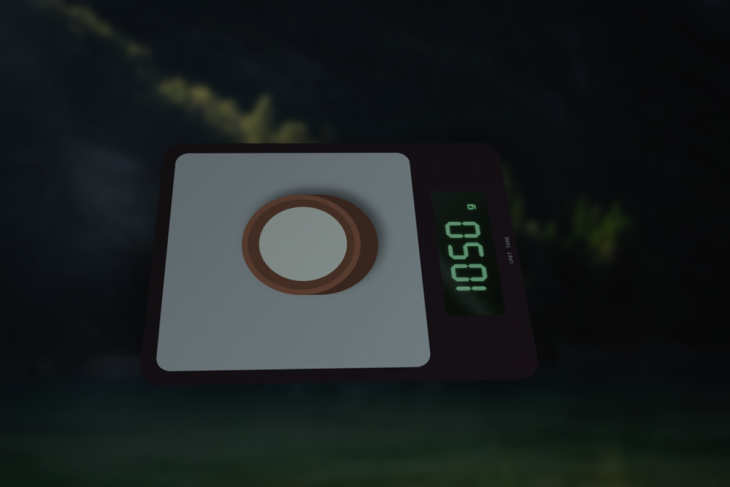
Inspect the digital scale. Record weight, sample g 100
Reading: g 1050
